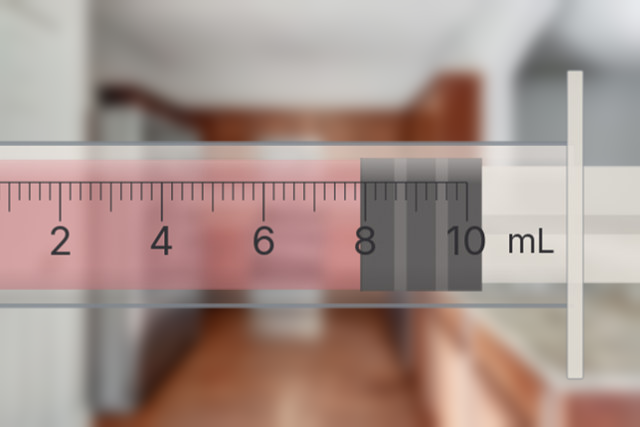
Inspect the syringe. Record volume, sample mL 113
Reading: mL 7.9
